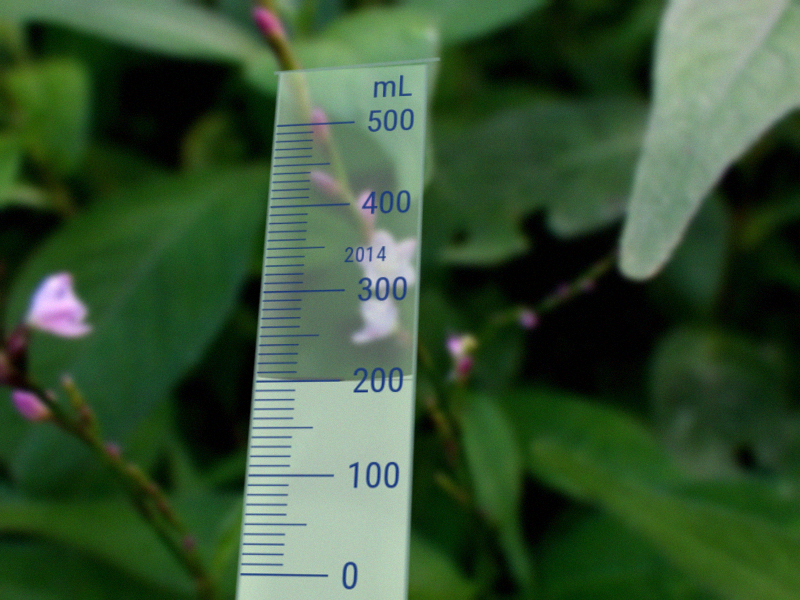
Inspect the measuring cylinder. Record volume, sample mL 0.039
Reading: mL 200
